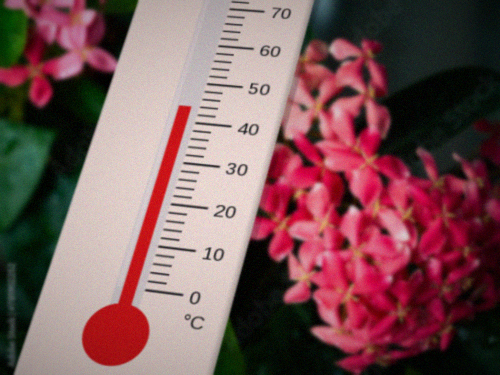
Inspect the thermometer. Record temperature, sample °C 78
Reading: °C 44
